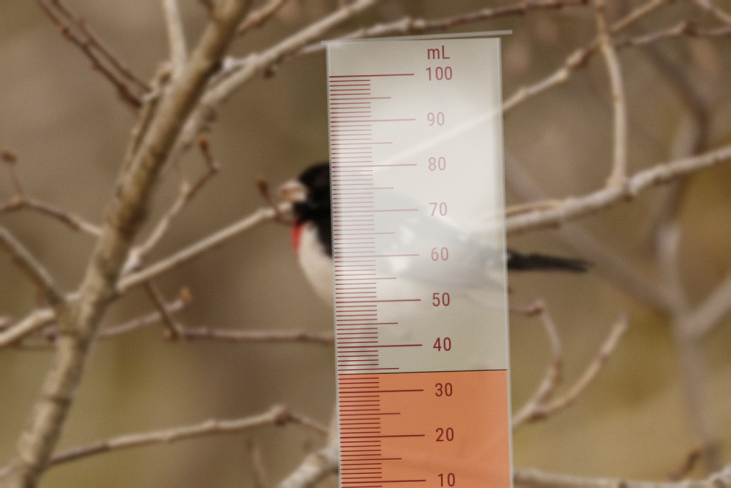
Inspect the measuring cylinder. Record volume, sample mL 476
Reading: mL 34
